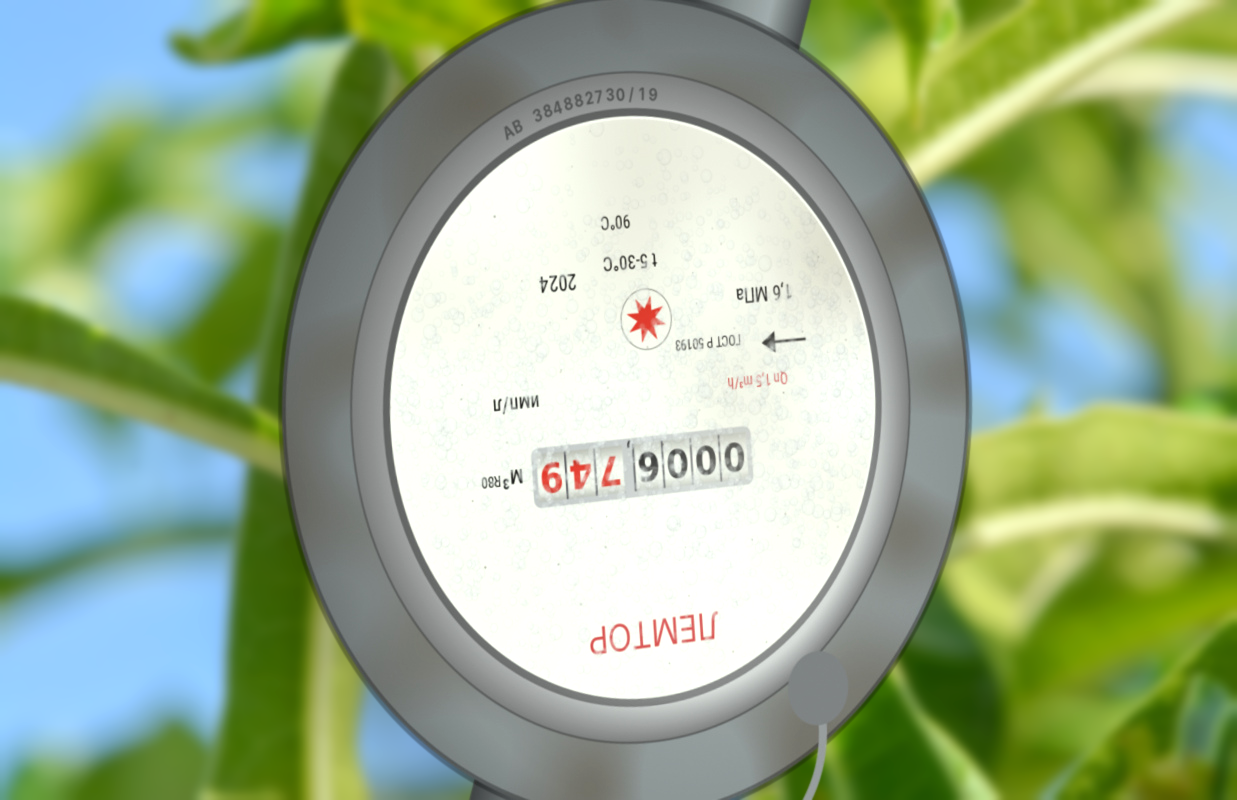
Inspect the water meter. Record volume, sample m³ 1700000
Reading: m³ 6.749
